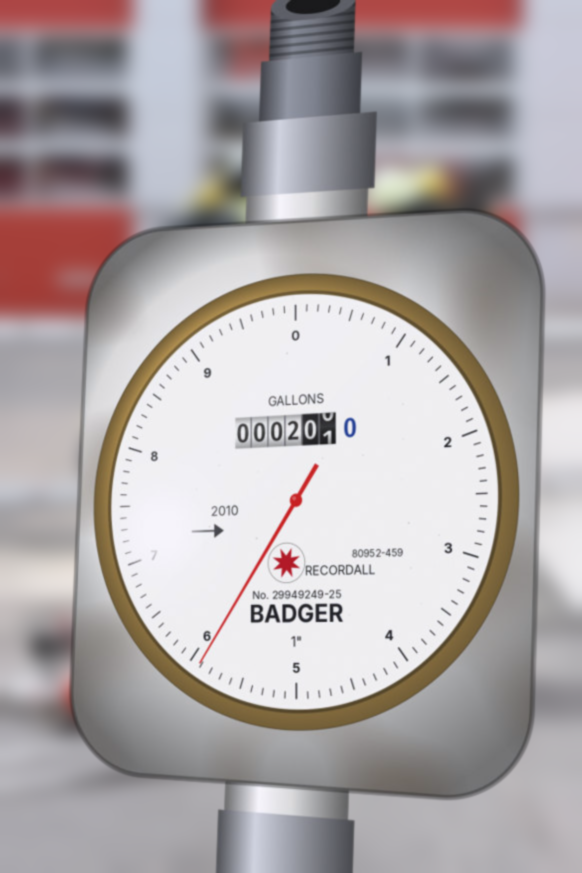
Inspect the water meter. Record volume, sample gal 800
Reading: gal 2005.9
